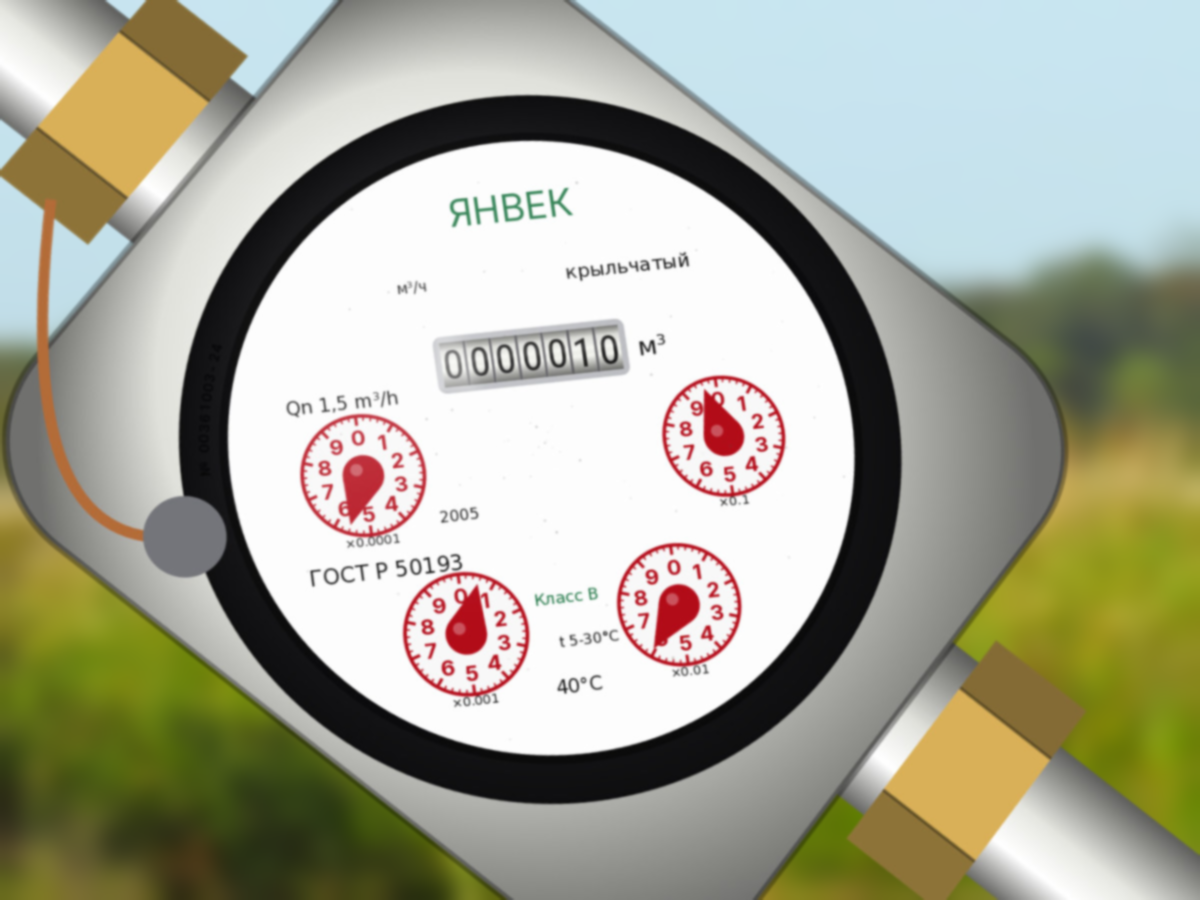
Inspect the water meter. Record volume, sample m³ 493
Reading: m³ 9.9605
